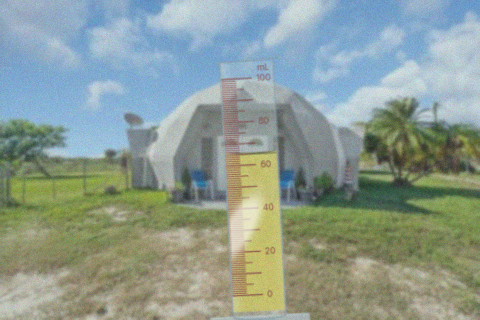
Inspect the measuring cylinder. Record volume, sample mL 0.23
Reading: mL 65
